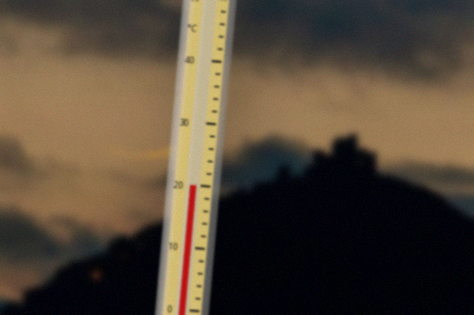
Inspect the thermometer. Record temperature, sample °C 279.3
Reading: °C 20
